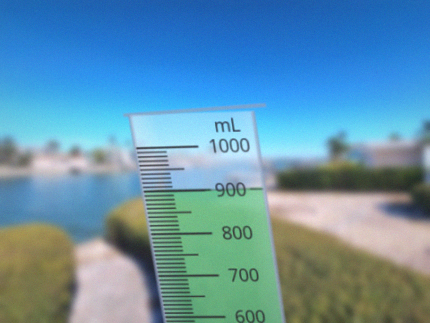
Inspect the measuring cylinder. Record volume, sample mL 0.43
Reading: mL 900
